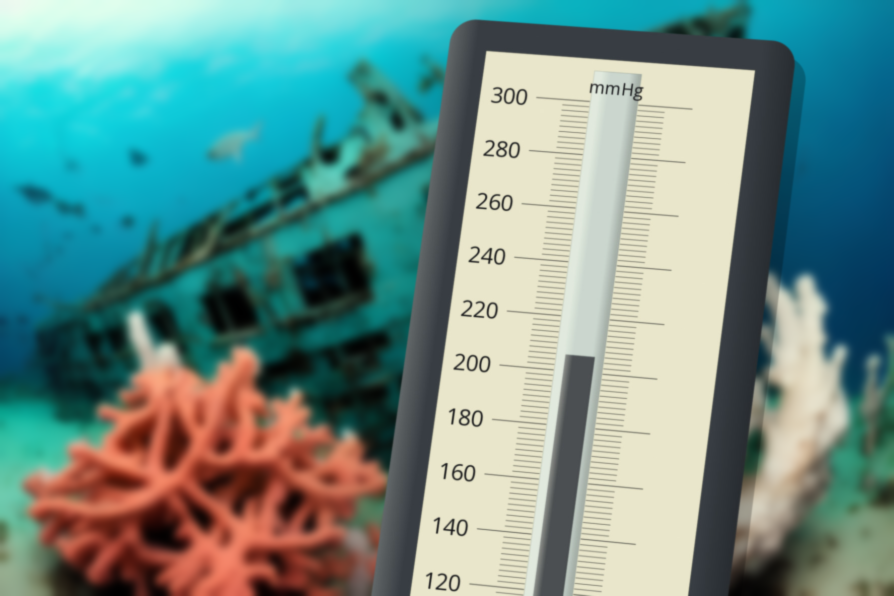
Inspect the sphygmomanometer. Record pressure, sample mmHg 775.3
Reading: mmHg 206
